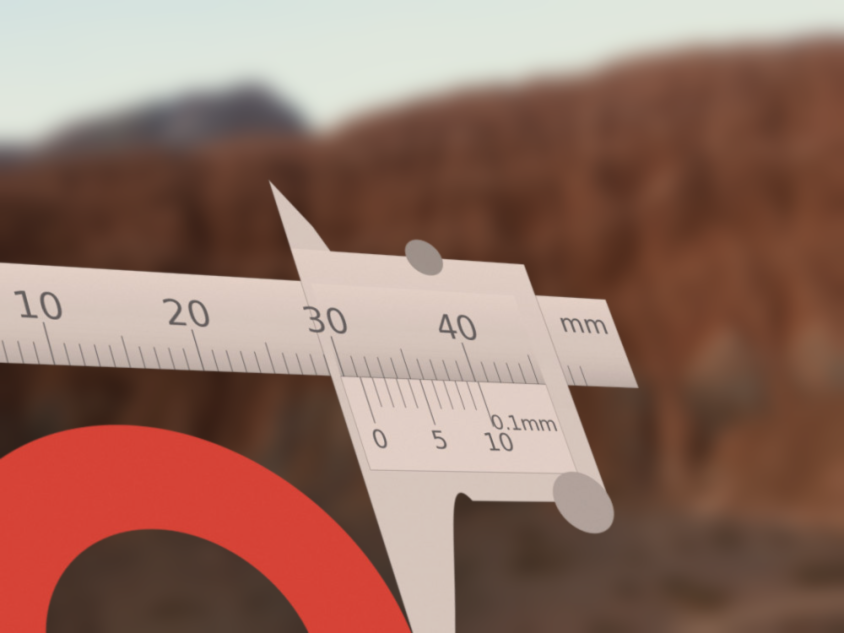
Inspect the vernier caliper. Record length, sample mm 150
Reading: mm 31.2
